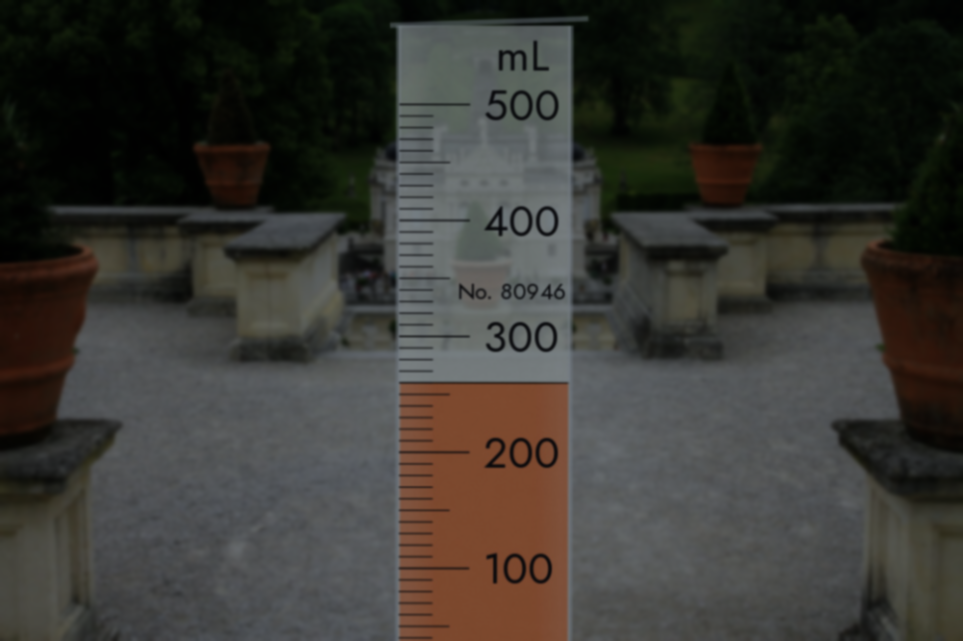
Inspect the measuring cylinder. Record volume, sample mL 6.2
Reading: mL 260
